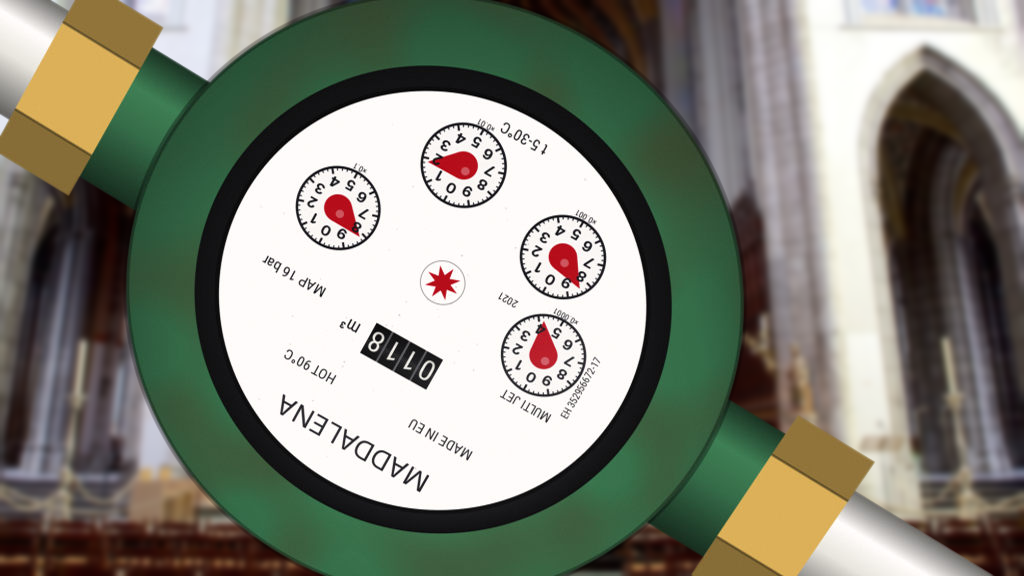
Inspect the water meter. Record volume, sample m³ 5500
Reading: m³ 118.8184
